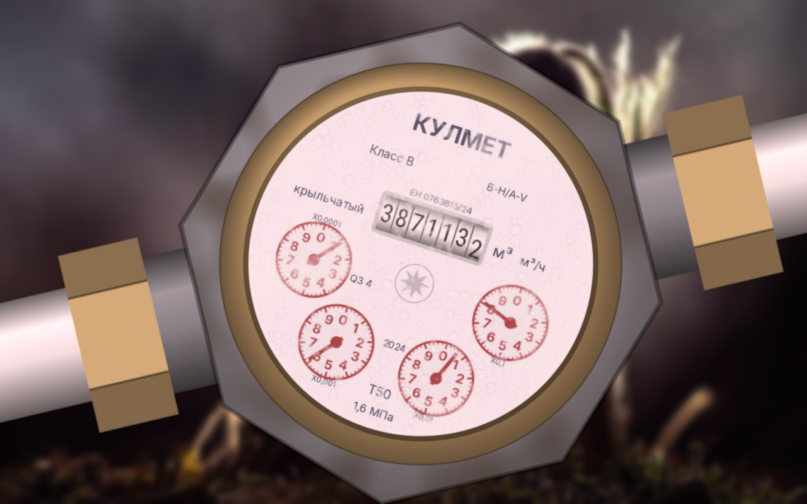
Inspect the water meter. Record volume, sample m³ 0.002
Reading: m³ 3871131.8061
